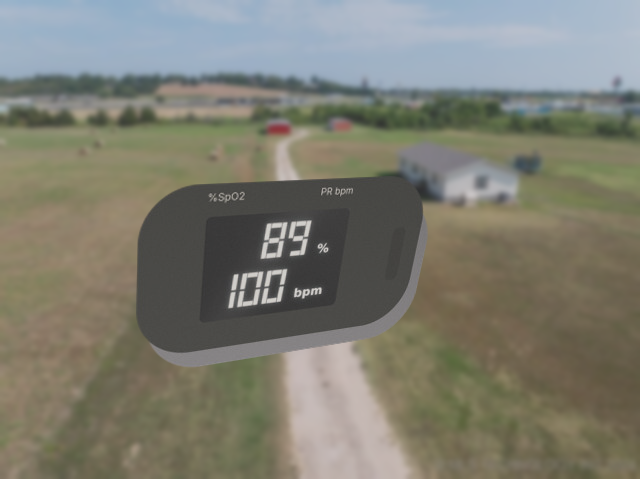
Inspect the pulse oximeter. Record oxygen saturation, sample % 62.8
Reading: % 89
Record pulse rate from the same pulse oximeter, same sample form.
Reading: bpm 100
